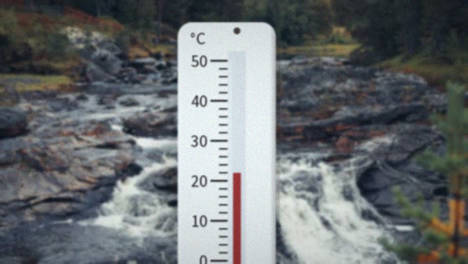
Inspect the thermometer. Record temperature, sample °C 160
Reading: °C 22
